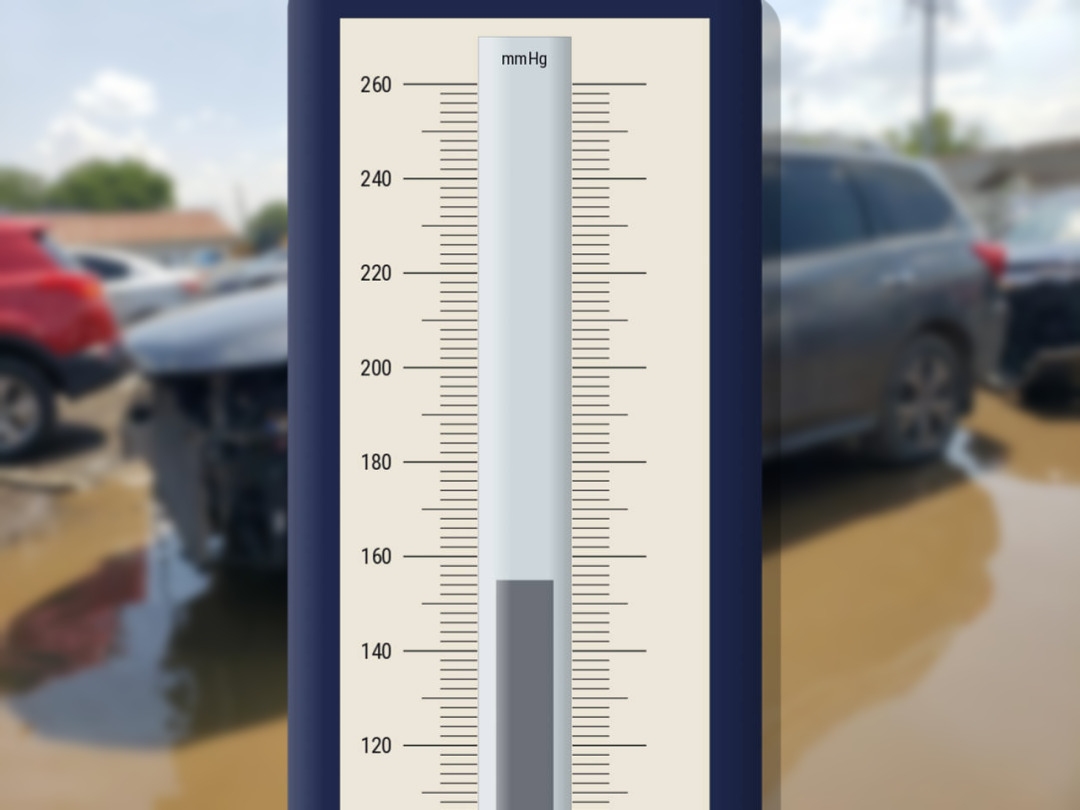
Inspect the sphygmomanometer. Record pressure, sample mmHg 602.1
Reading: mmHg 155
